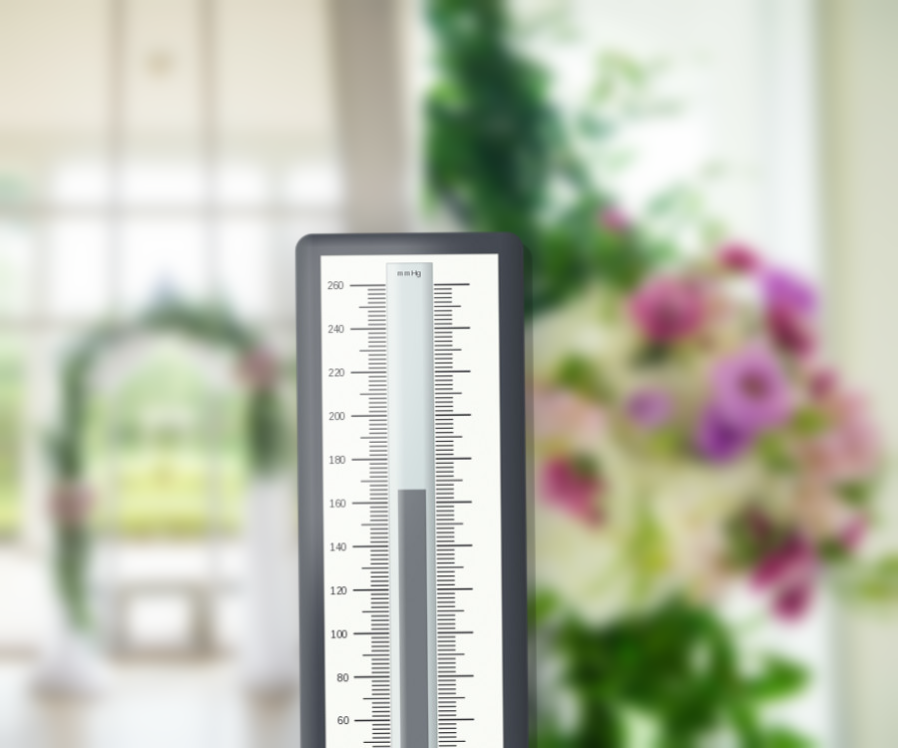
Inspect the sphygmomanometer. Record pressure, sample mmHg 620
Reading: mmHg 166
